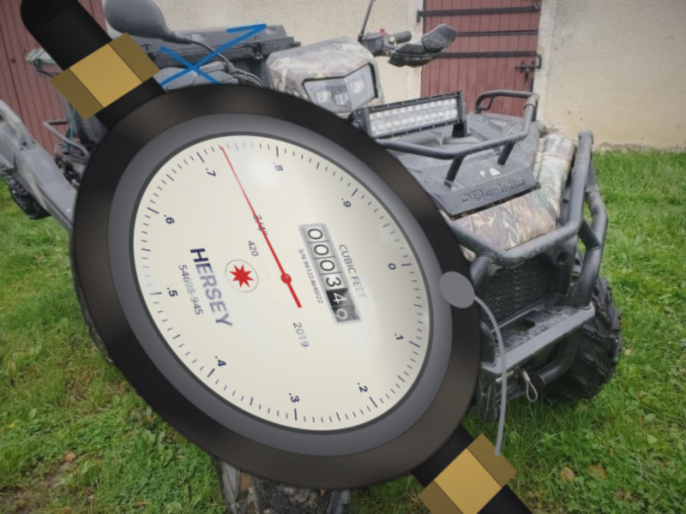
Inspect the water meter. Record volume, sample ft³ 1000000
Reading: ft³ 348.73
